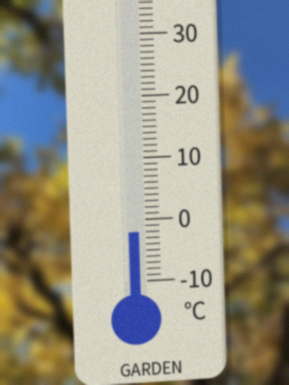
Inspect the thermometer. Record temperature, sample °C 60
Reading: °C -2
